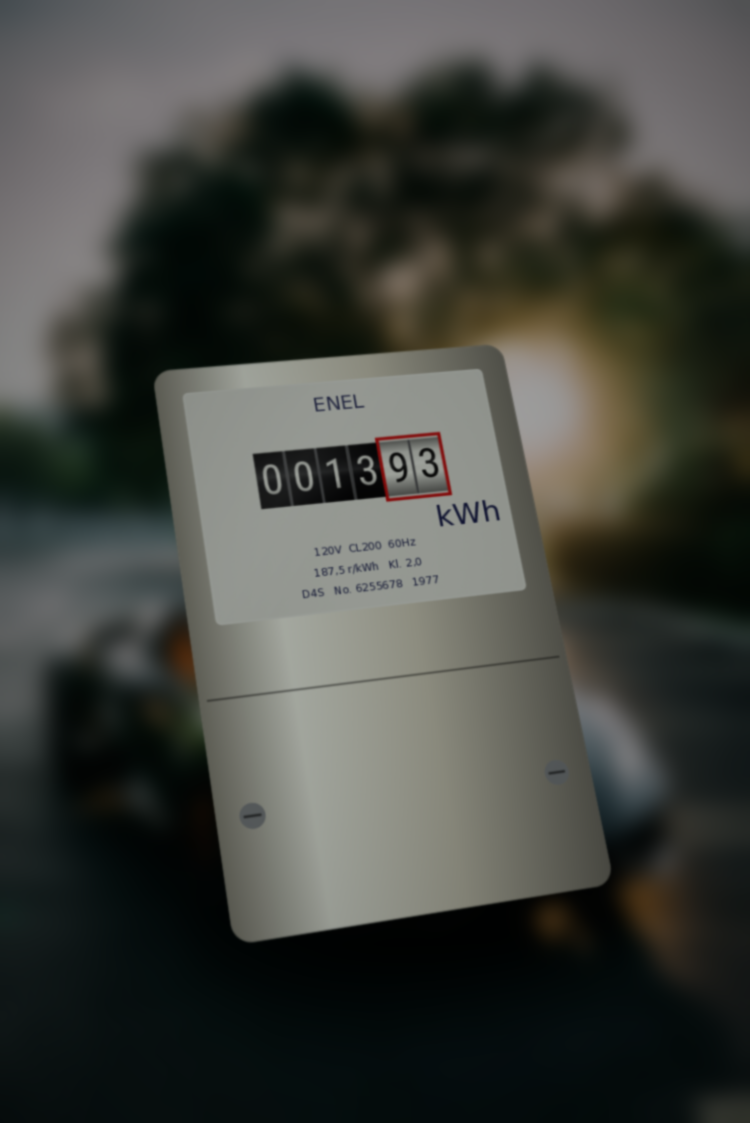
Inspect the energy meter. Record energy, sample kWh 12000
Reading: kWh 13.93
